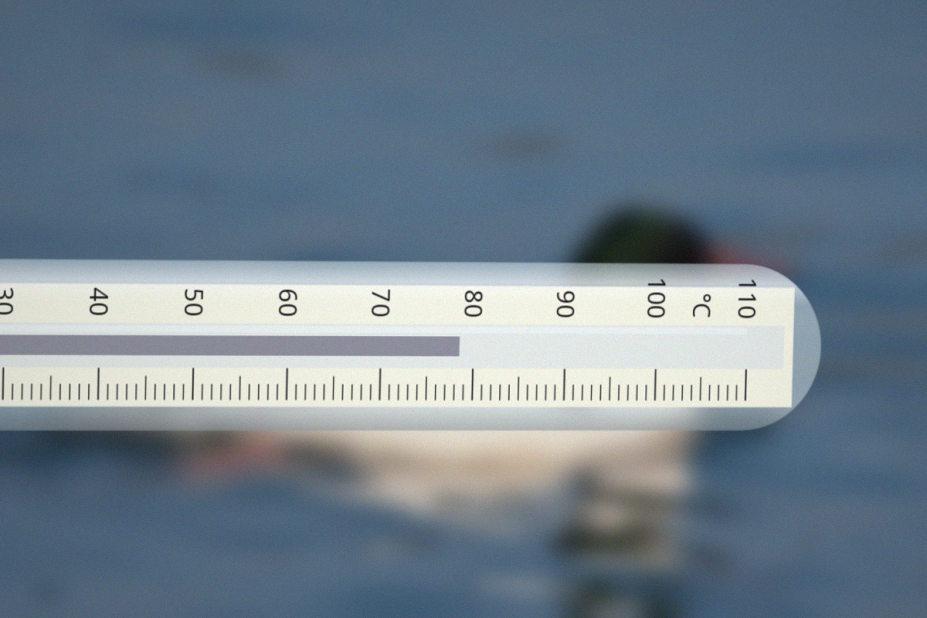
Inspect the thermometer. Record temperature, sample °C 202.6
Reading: °C 78.5
